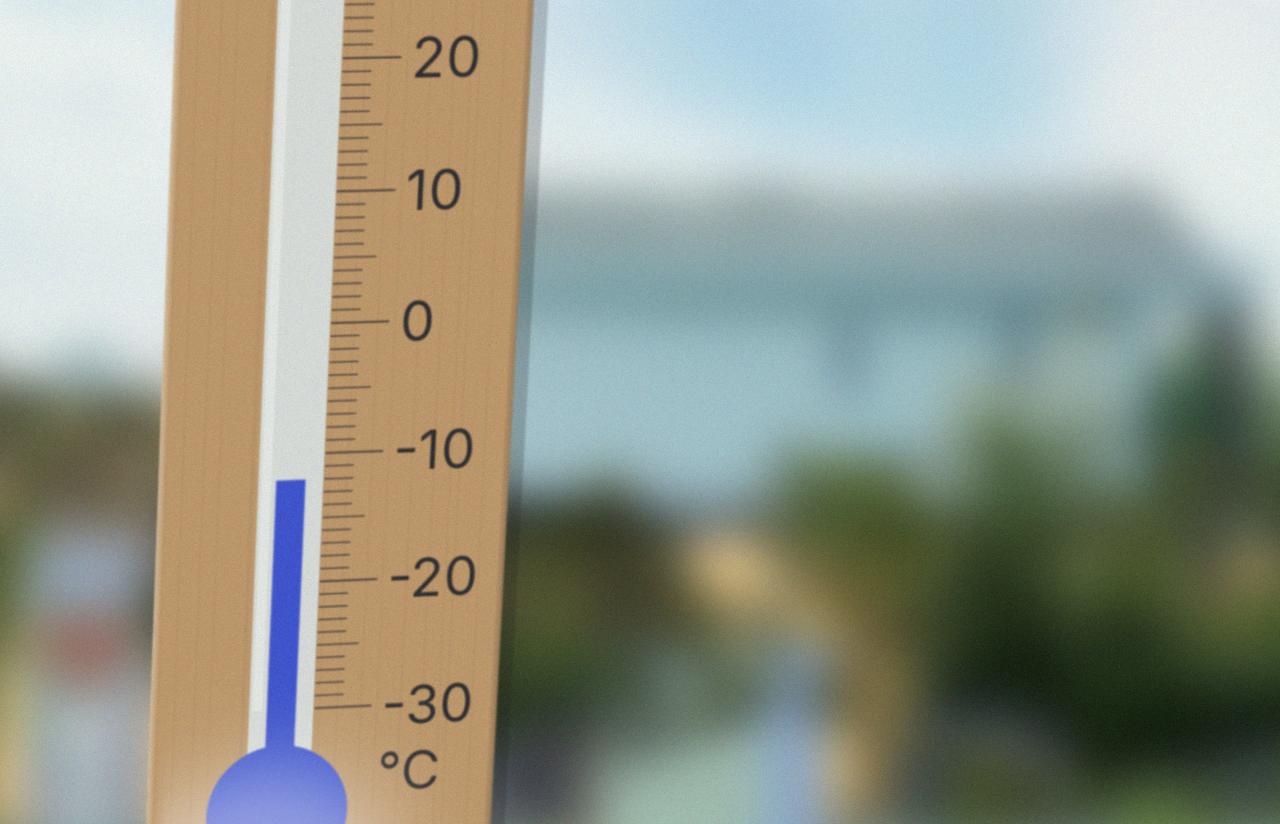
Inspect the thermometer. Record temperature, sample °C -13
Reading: °C -12
